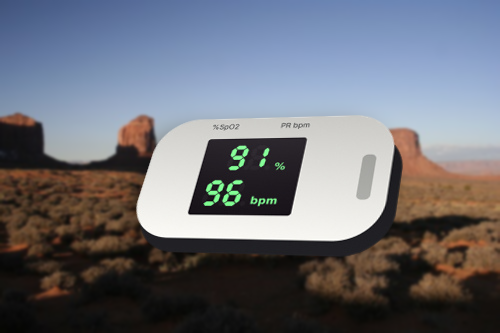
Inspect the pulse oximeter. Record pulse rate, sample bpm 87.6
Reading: bpm 96
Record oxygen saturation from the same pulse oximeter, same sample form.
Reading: % 91
